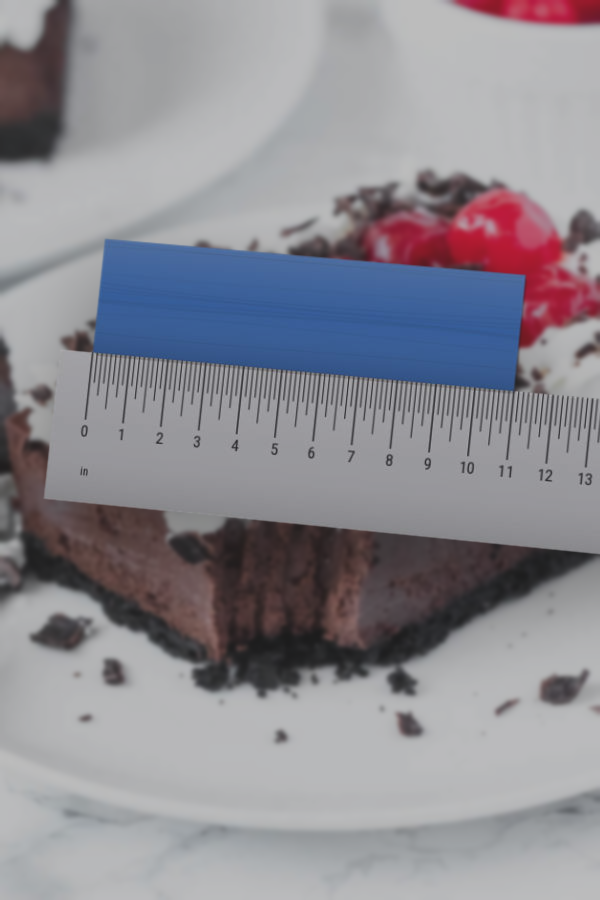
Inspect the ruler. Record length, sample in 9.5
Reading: in 11
